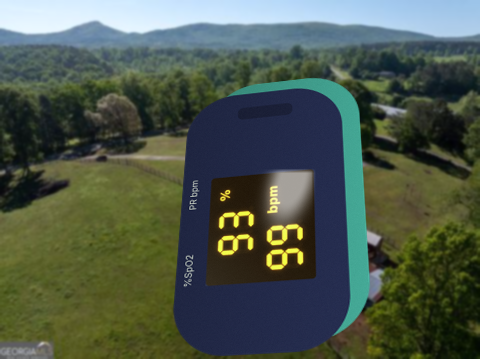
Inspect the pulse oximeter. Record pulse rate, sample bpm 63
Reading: bpm 99
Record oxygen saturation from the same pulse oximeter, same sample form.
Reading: % 93
